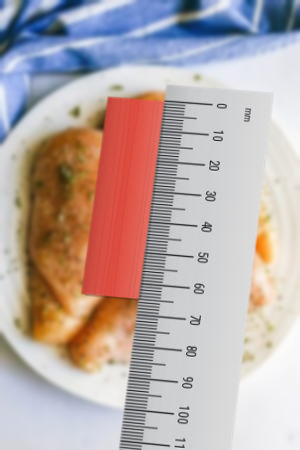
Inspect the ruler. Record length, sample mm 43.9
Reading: mm 65
